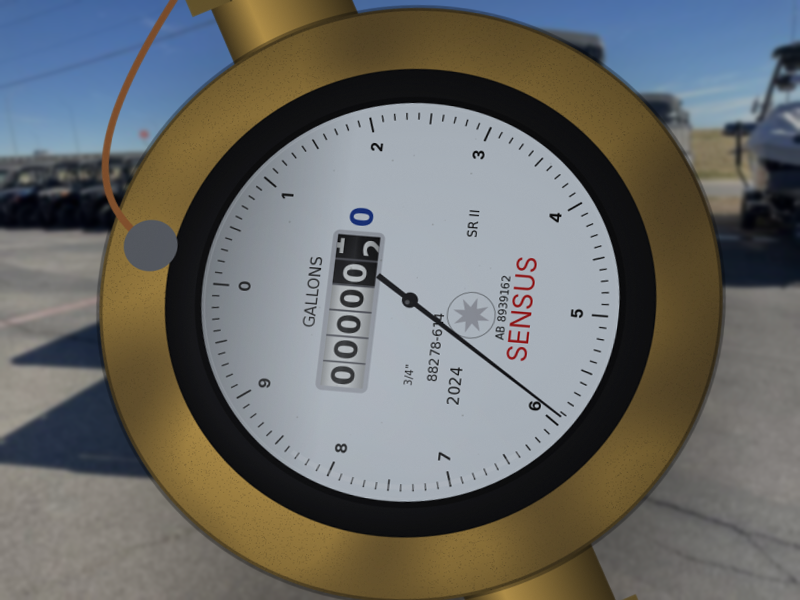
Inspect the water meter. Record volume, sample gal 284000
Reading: gal 15.9
